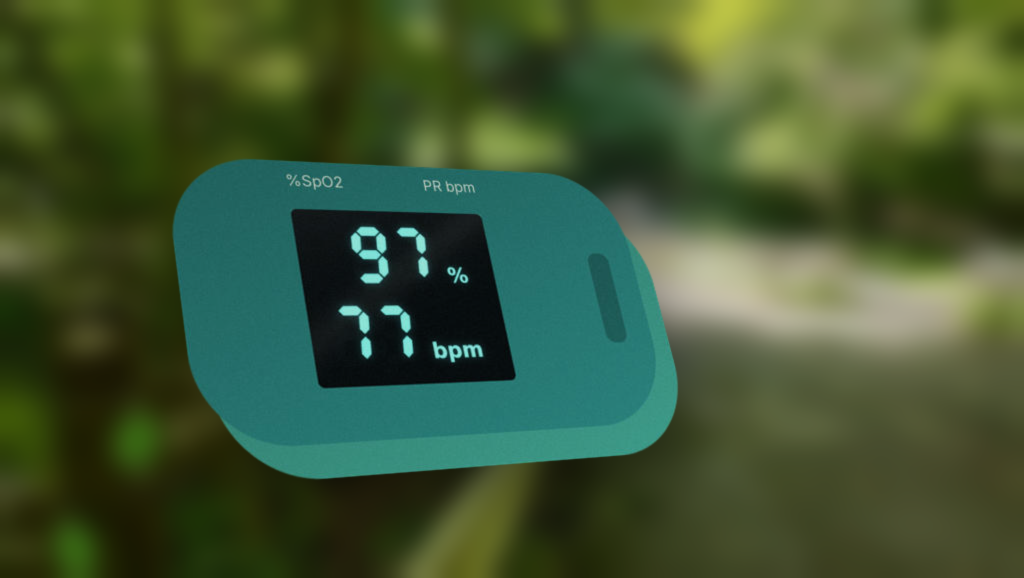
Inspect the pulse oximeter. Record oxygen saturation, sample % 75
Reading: % 97
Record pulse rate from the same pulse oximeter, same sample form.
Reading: bpm 77
